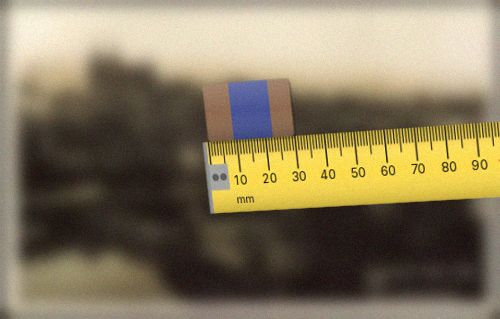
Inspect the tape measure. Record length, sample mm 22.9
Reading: mm 30
